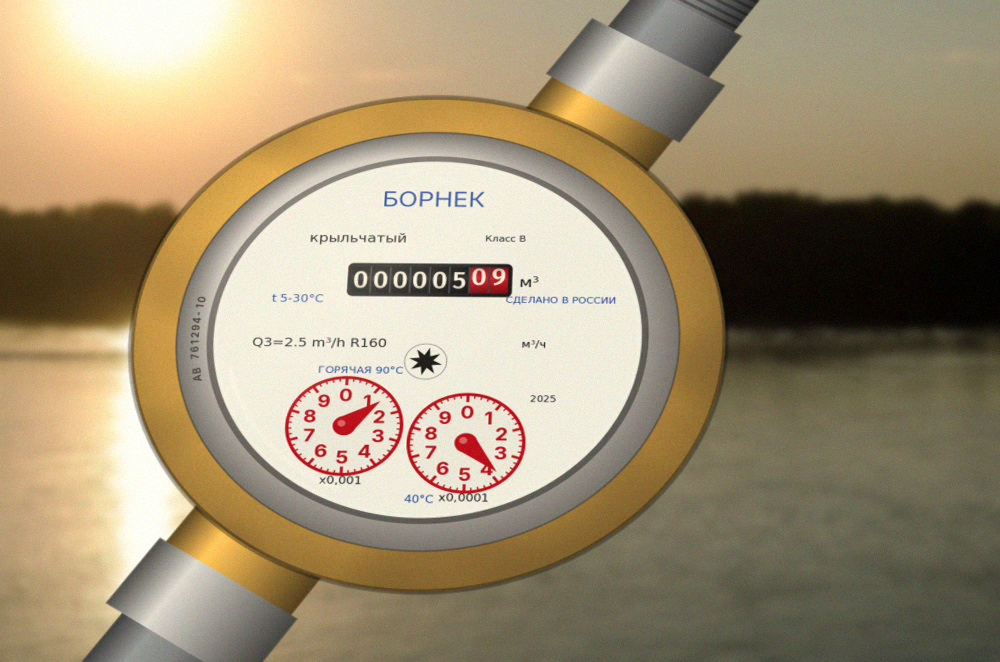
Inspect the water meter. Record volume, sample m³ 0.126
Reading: m³ 5.0913
